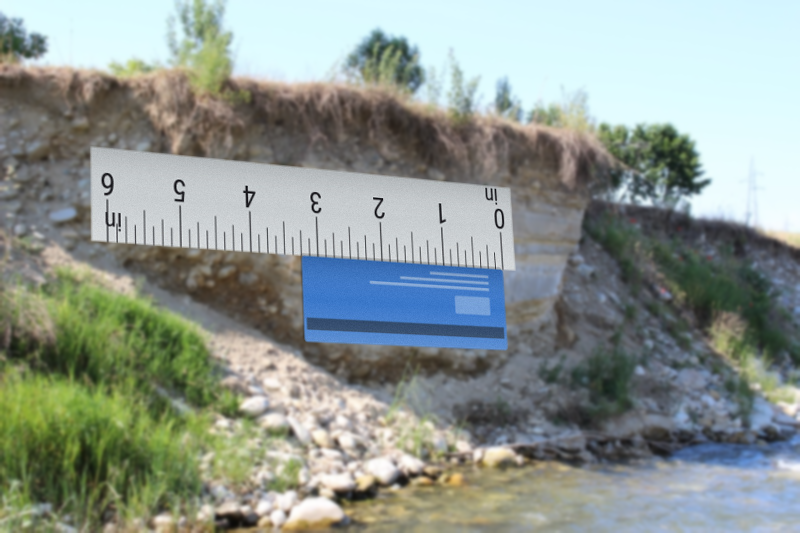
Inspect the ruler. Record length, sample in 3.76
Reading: in 3.25
